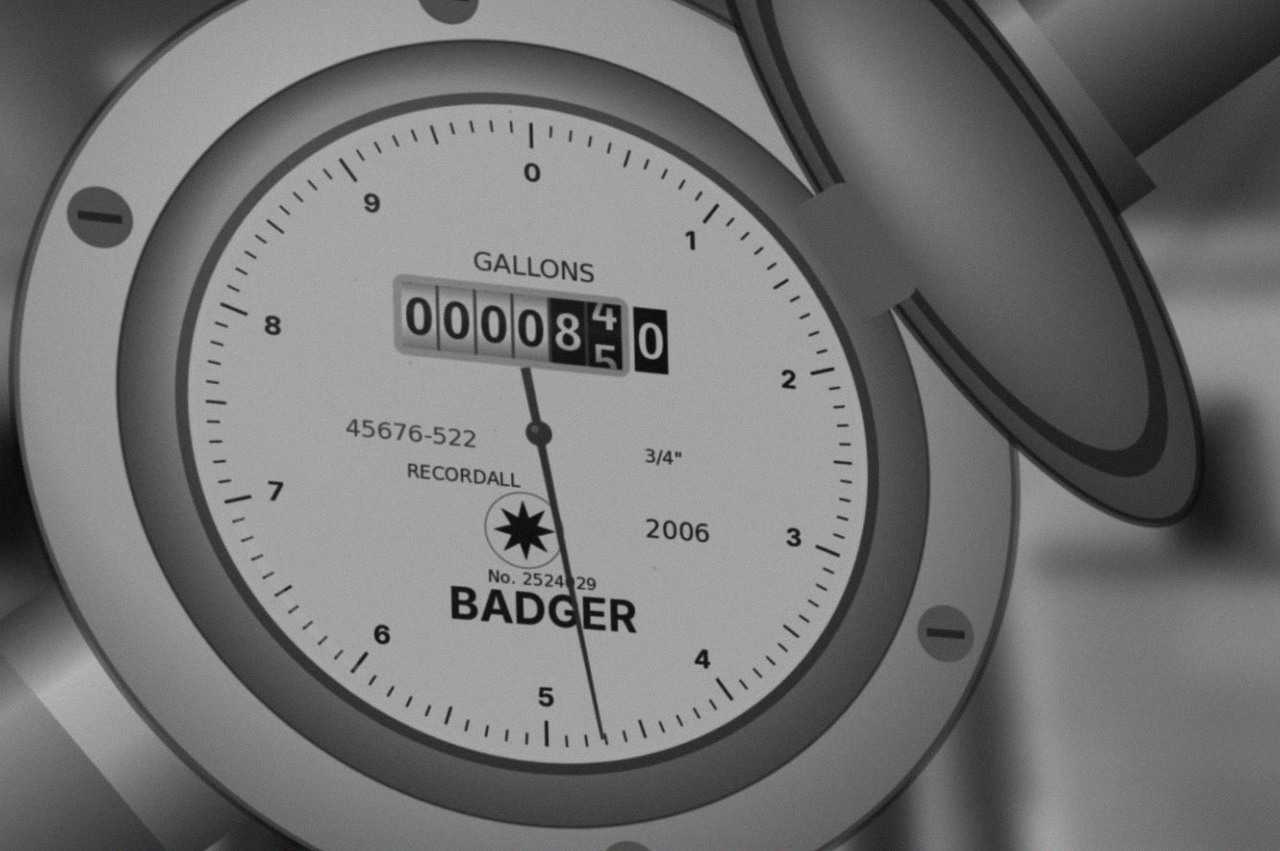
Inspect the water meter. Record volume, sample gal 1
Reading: gal 844.7
